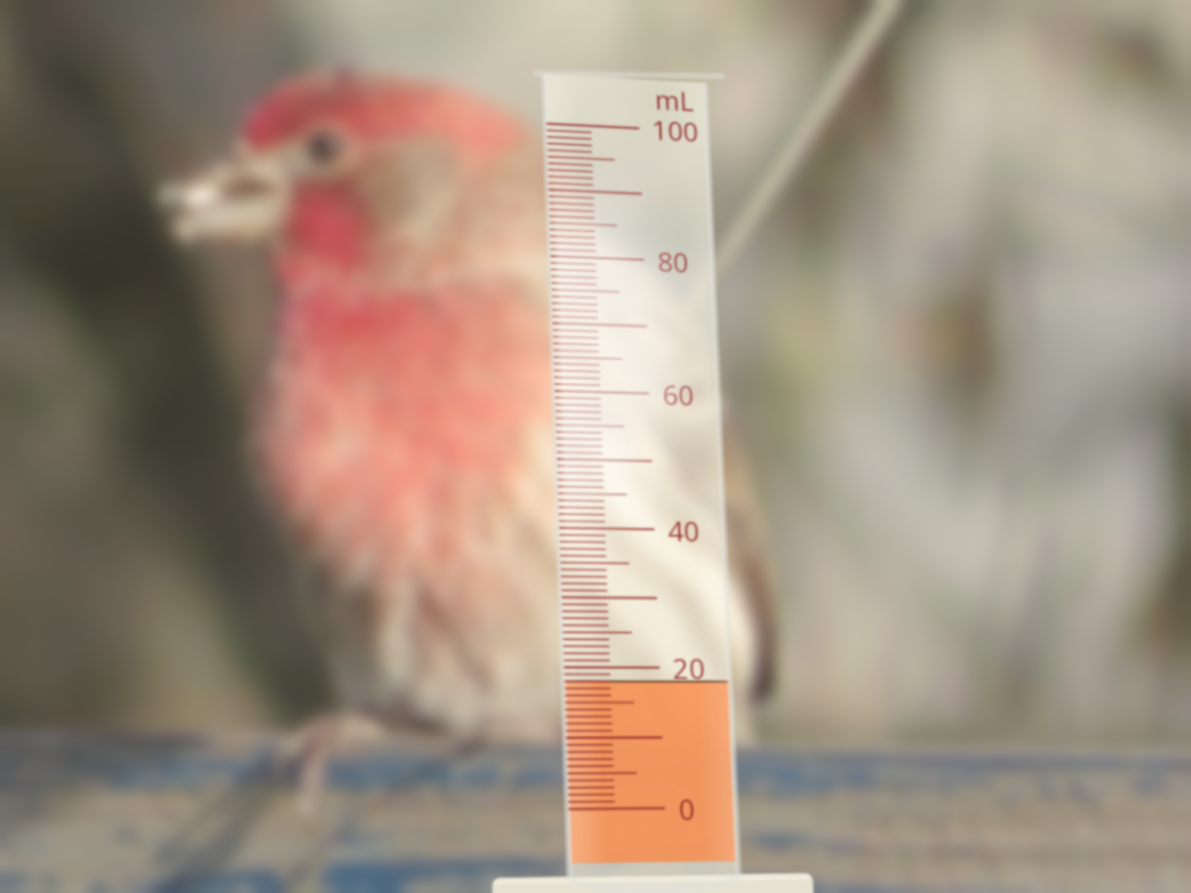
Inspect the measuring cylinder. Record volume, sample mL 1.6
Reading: mL 18
